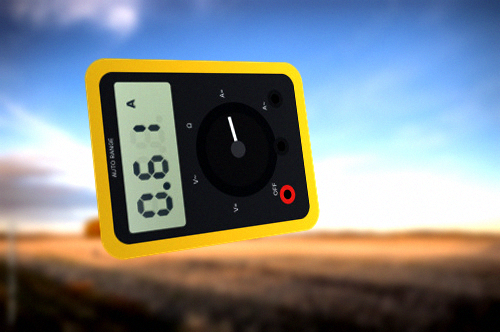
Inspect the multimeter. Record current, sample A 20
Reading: A 0.61
